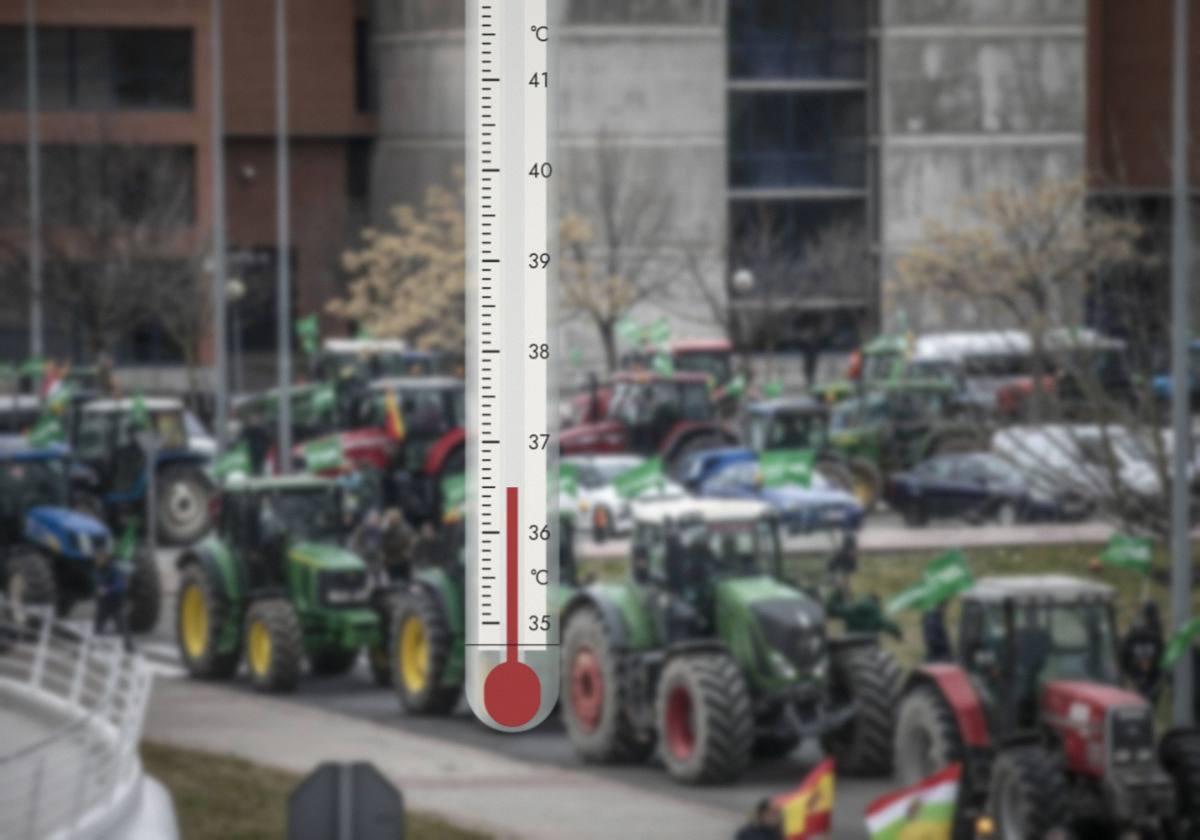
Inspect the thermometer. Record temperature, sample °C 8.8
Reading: °C 36.5
